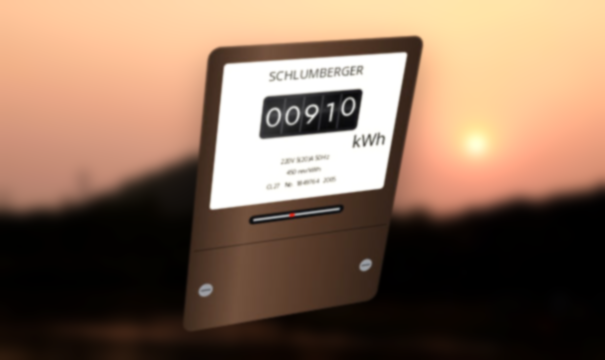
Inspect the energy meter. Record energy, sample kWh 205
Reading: kWh 910
